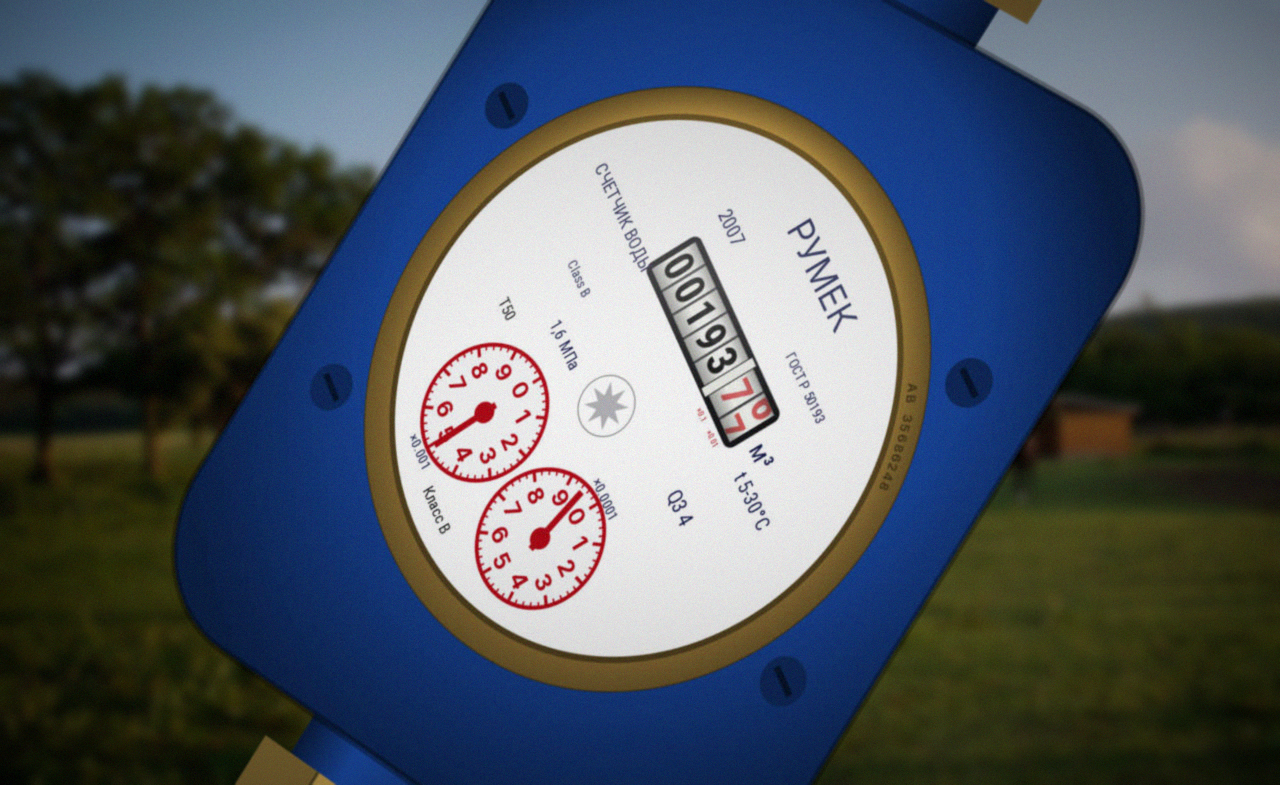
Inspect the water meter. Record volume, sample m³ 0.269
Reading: m³ 193.7649
